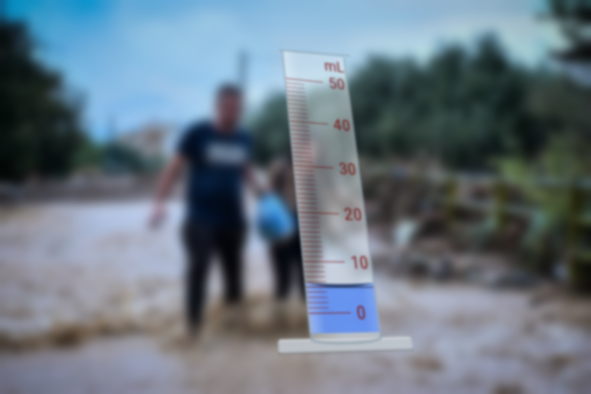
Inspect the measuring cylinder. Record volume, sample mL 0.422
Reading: mL 5
